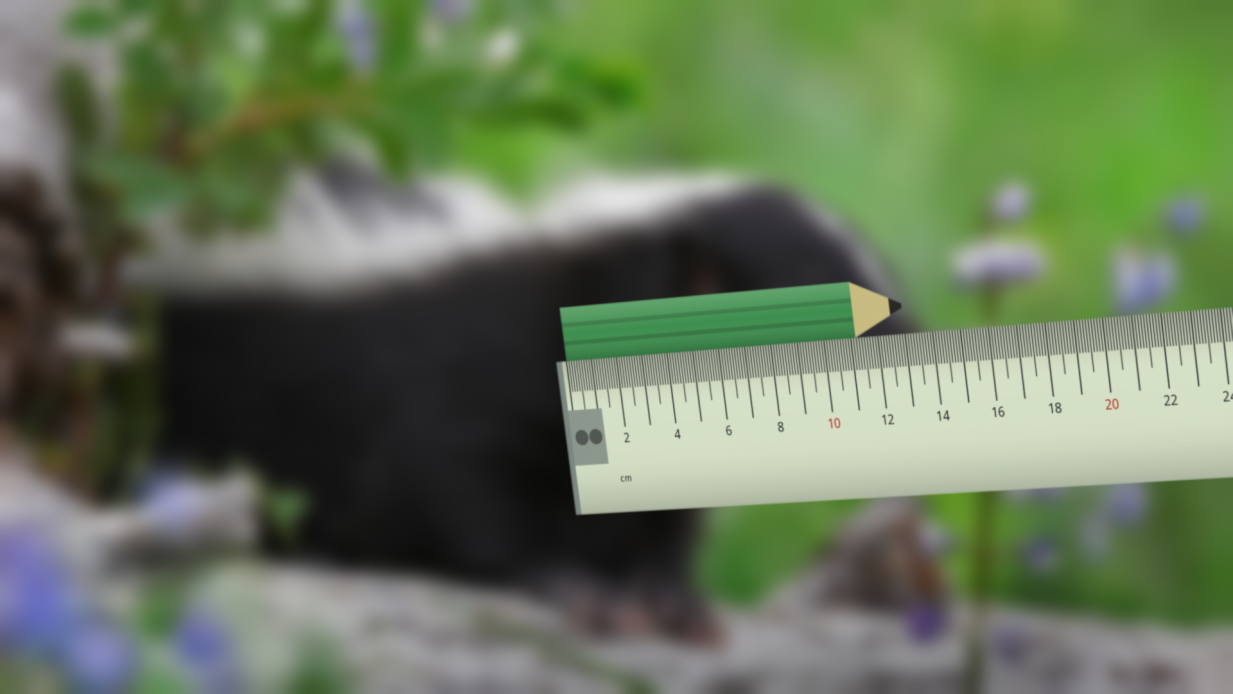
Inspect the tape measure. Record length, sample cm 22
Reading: cm 13
